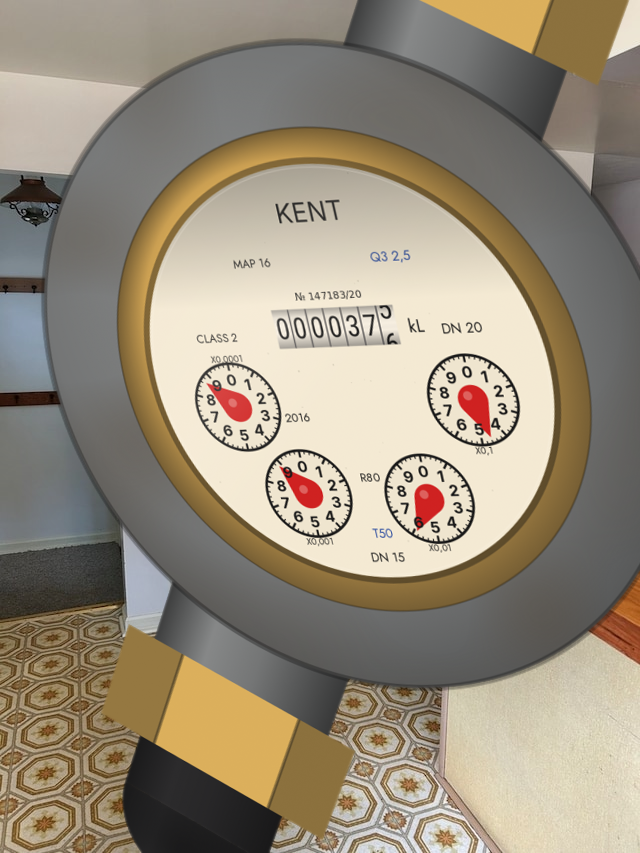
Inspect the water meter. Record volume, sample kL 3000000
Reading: kL 375.4588
